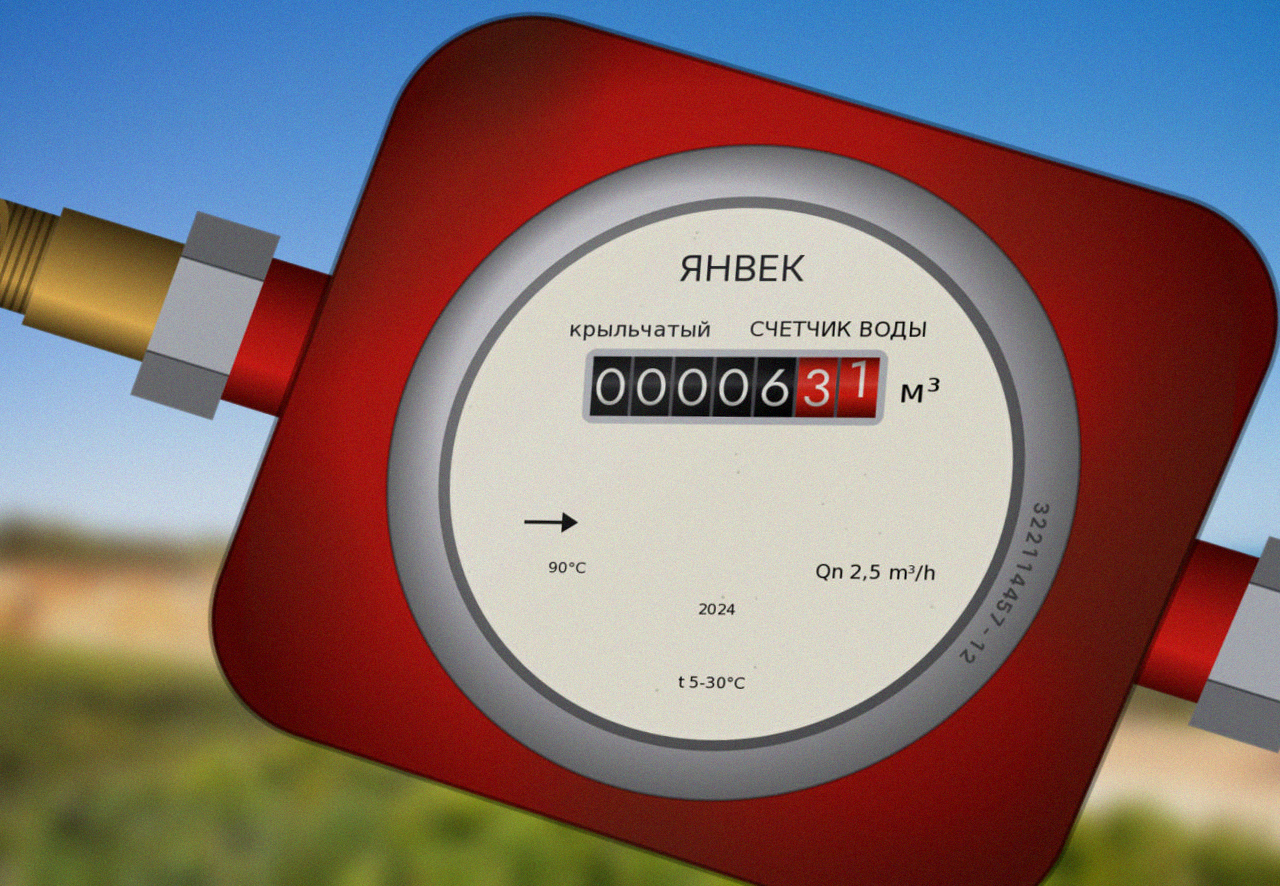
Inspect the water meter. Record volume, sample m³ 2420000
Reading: m³ 6.31
